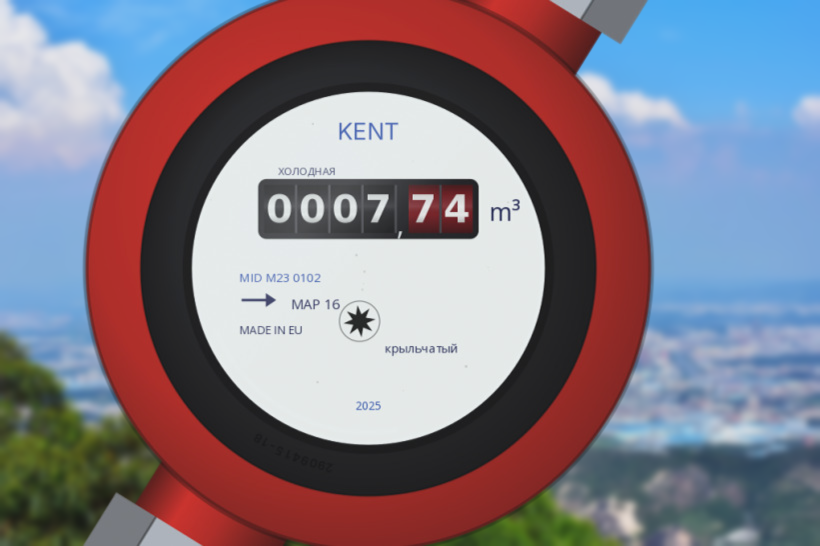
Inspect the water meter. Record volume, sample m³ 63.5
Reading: m³ 7.74
